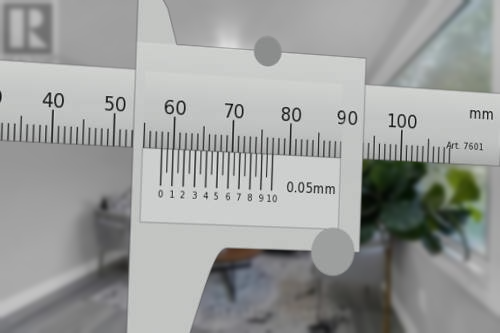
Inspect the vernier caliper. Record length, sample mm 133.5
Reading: mm 58.0
